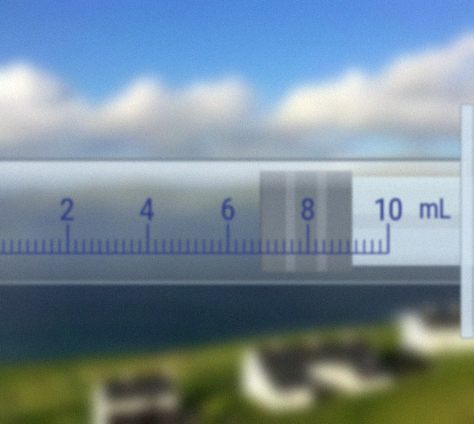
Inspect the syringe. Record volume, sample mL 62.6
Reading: mL 6.8
